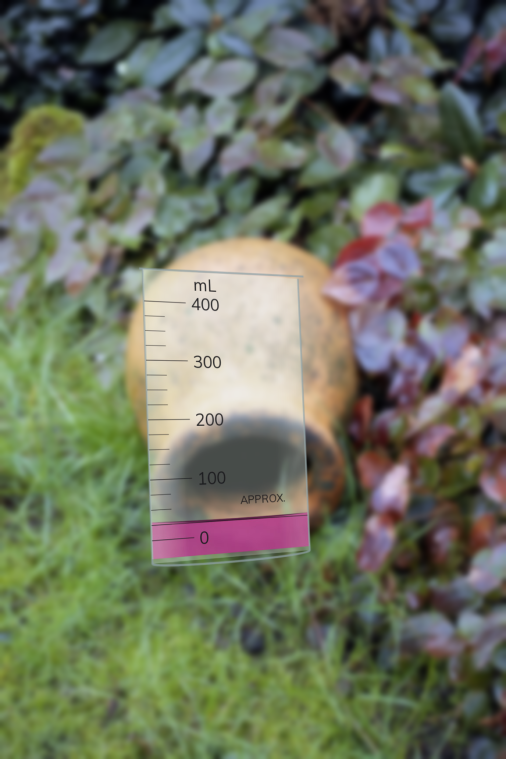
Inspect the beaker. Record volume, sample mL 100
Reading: mL 25
